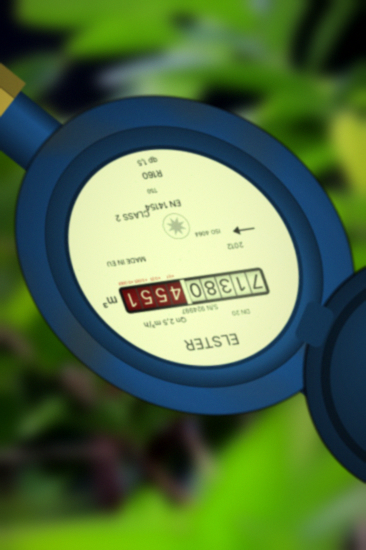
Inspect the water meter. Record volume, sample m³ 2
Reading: m³ 71380.4551
